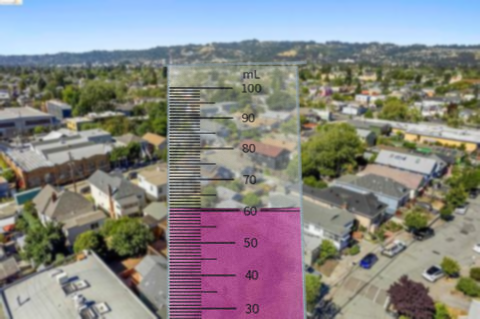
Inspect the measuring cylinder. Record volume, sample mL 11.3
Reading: mL 60
